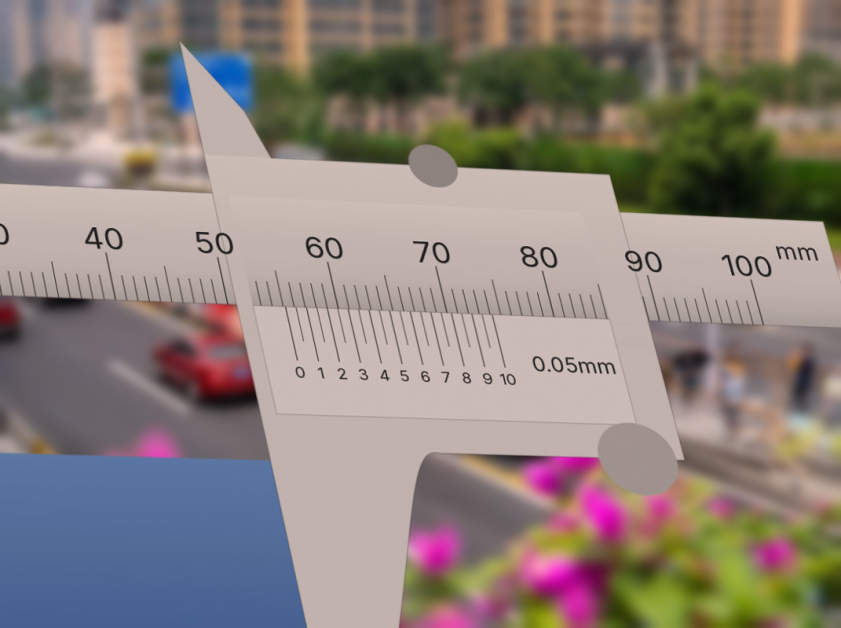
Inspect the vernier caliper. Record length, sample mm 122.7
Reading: mm 55.2
